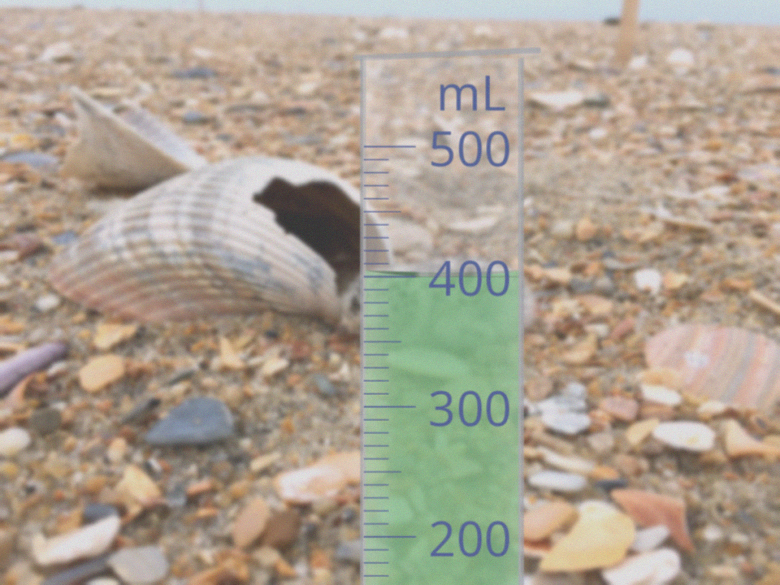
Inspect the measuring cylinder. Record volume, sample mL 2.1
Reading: mL 400
